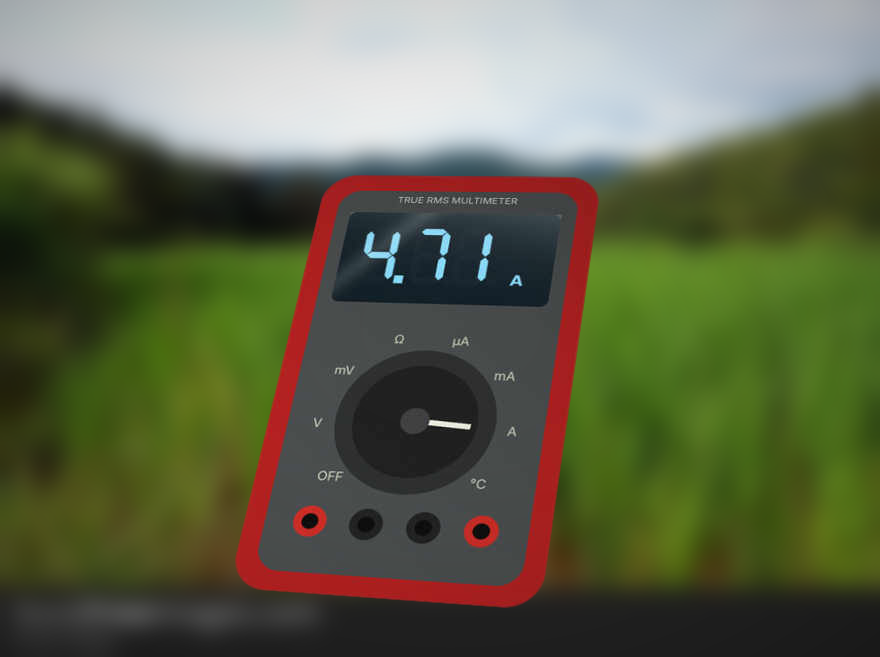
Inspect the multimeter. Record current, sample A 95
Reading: A 4.71
